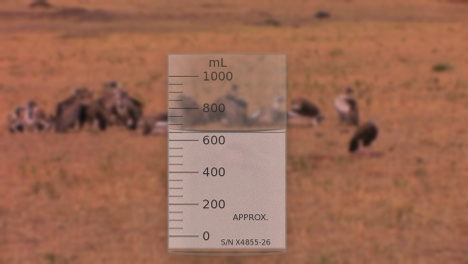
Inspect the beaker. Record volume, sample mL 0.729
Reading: mL 650
